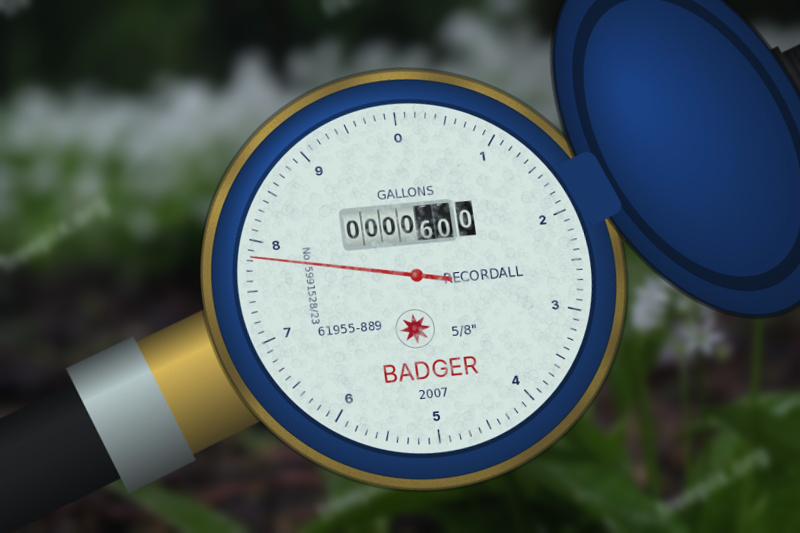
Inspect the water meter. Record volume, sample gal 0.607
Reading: gal 597.8
